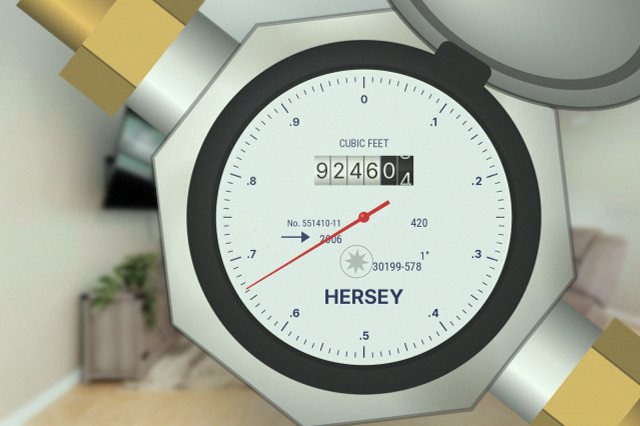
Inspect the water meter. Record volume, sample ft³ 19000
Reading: ft³ 924603.66
